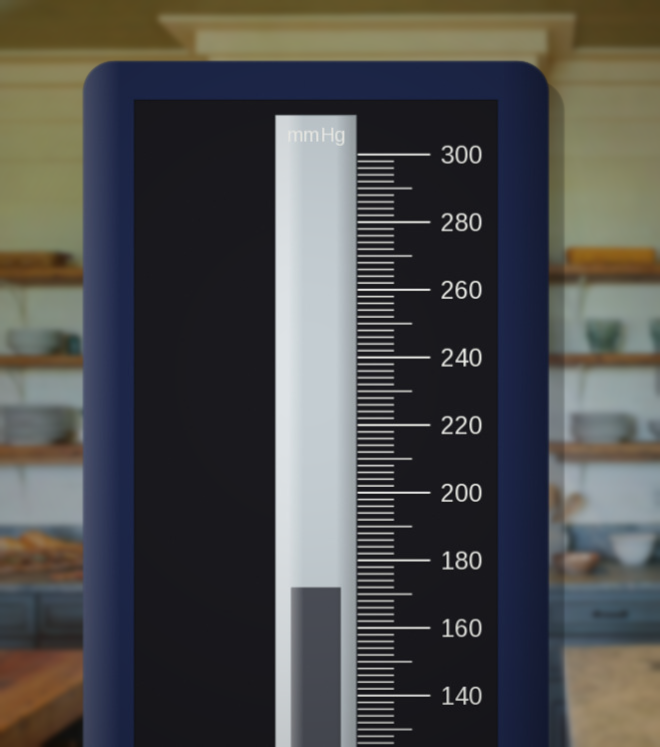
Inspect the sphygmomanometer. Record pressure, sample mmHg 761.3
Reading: mmHg 172
